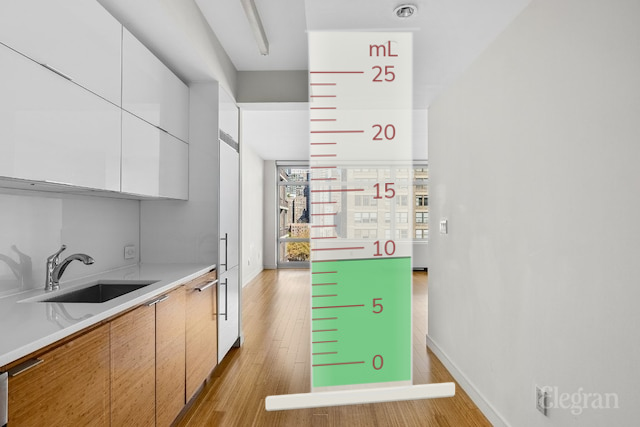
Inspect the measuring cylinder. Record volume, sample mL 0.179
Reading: mL 9
